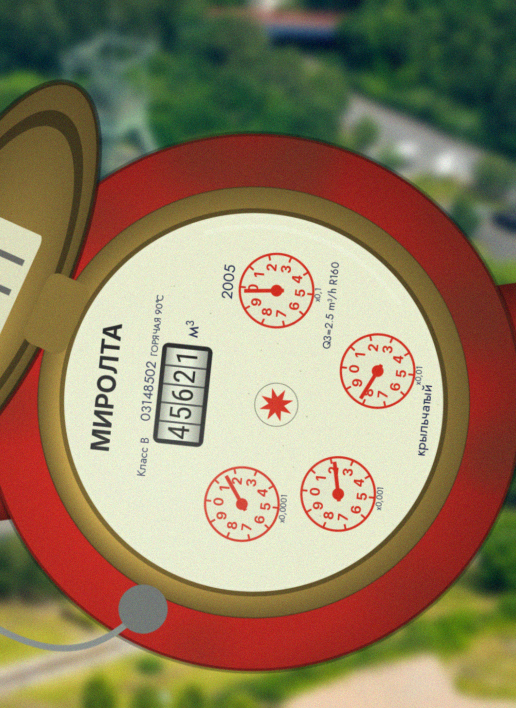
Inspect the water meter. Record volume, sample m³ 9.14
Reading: m³ 45620.9821
